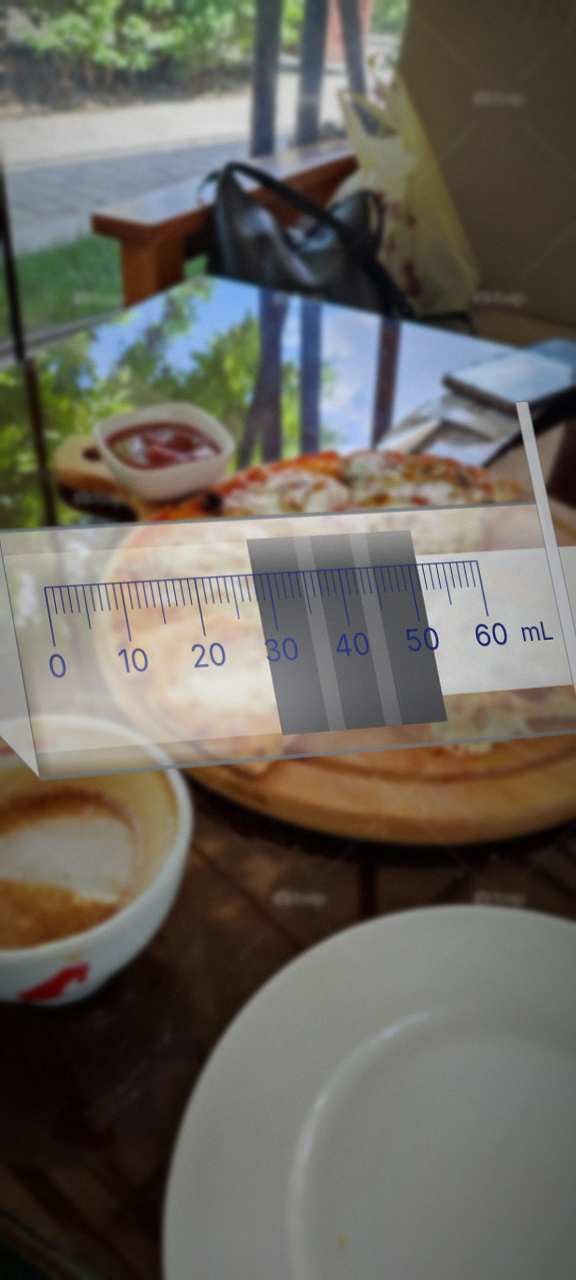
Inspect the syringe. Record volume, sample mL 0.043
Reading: mL 28
